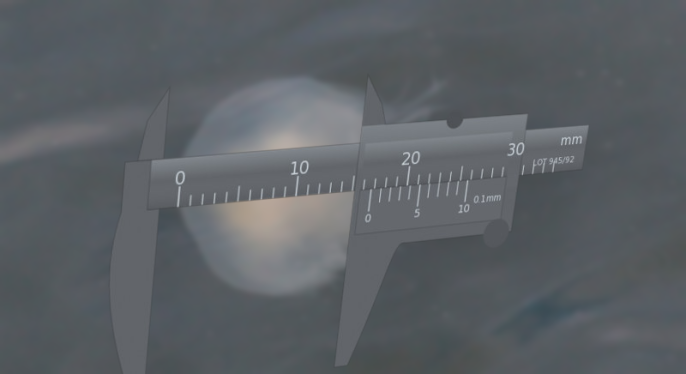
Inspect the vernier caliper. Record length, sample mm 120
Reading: mm 16.7
